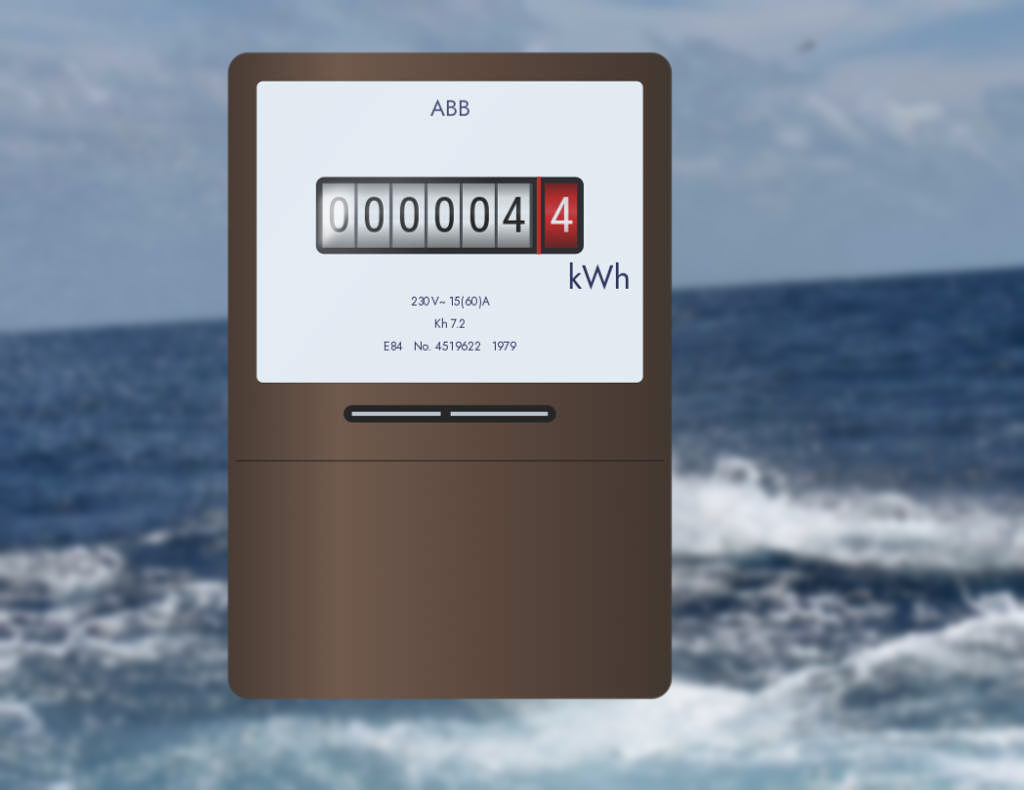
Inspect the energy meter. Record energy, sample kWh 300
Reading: kWh 4.4
